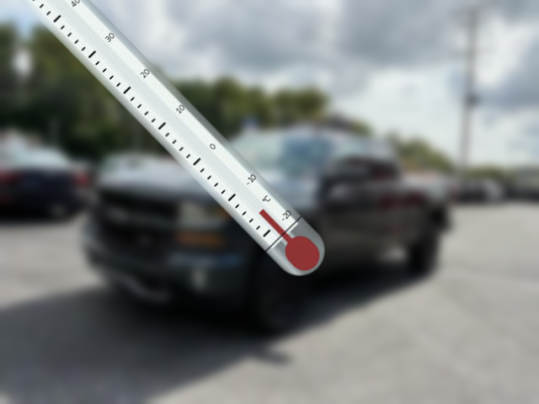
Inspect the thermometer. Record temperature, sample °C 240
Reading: °C -16
